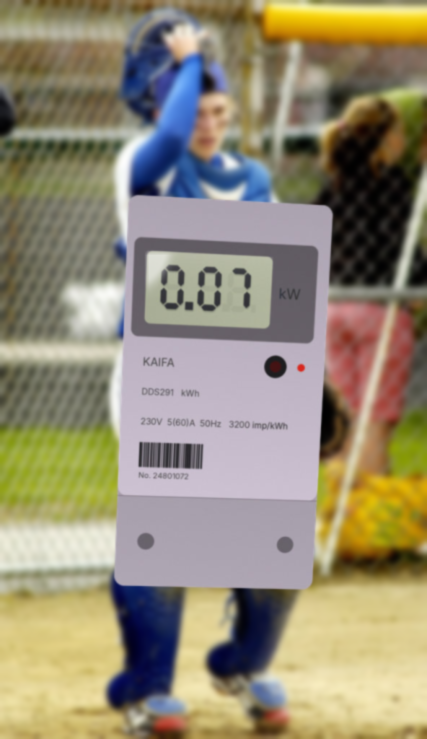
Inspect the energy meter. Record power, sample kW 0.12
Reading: kW 0.07
